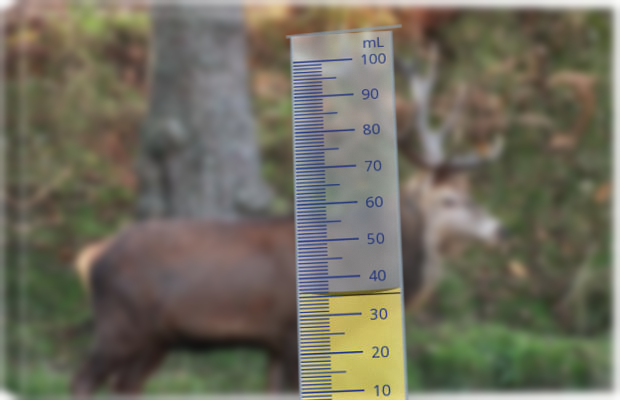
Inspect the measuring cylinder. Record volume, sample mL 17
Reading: mL 35
